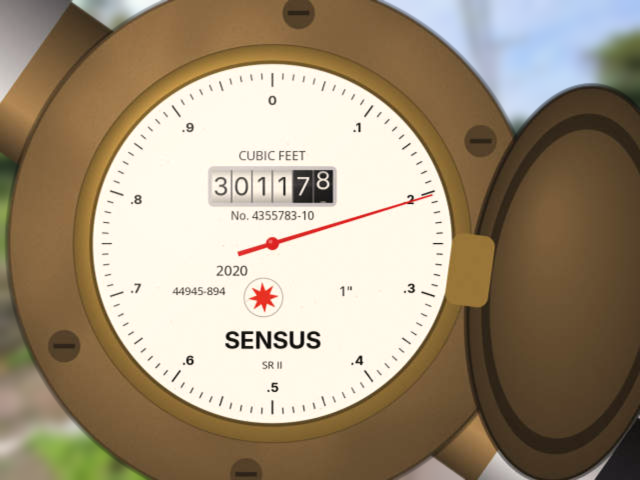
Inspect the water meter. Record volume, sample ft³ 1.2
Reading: ft³ 301178.20
